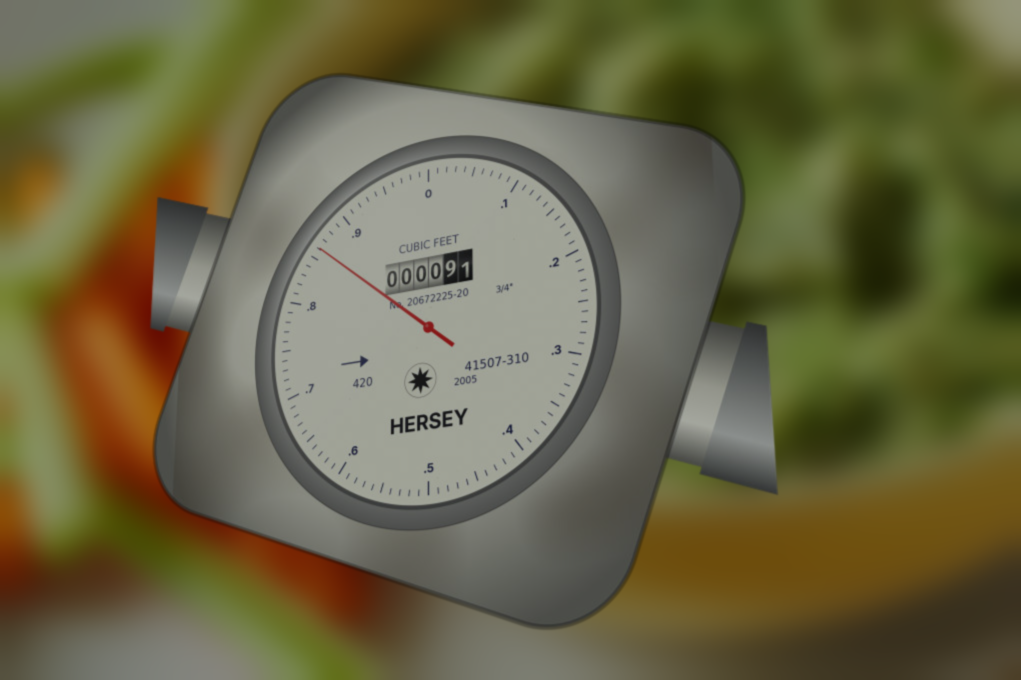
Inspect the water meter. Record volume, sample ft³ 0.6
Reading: ft³ 90.86
